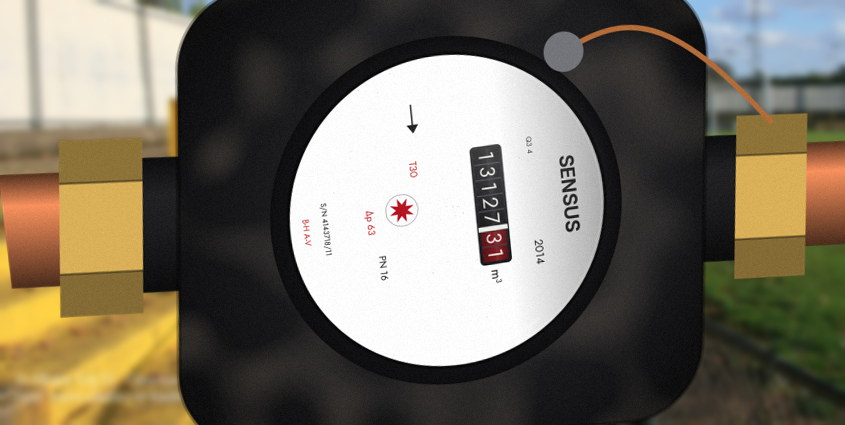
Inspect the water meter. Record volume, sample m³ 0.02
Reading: m³ 13127.31
